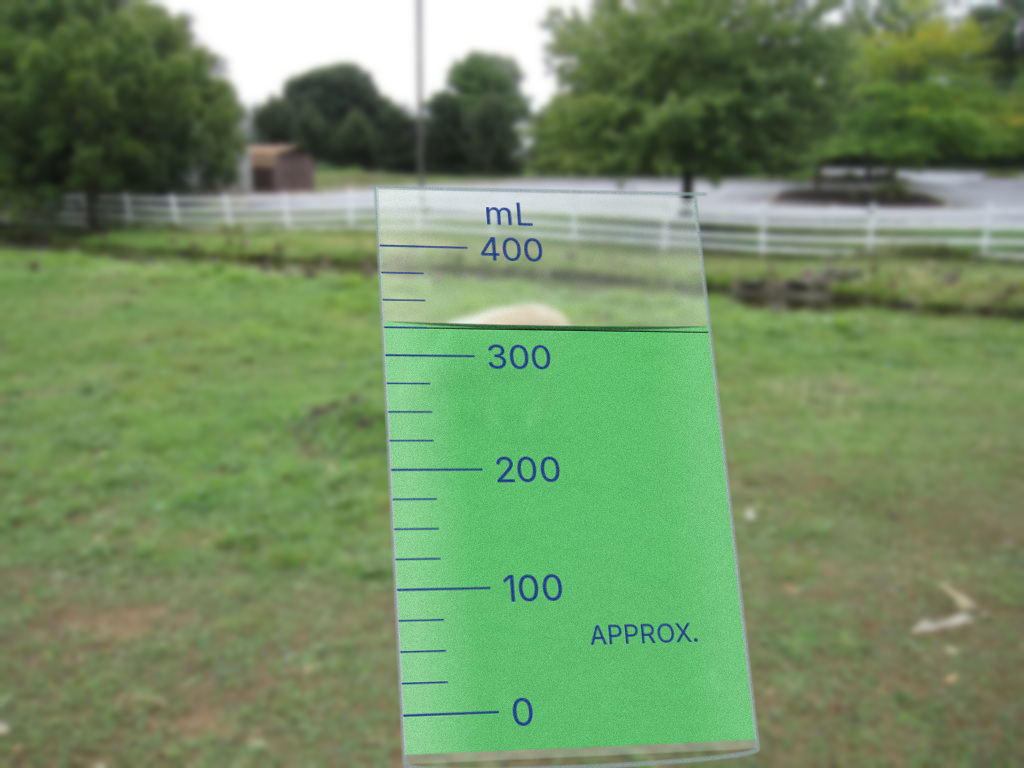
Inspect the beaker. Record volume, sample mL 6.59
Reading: mL 325
